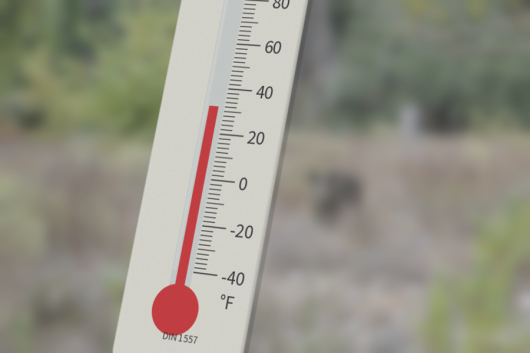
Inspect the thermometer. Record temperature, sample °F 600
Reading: °F 32
